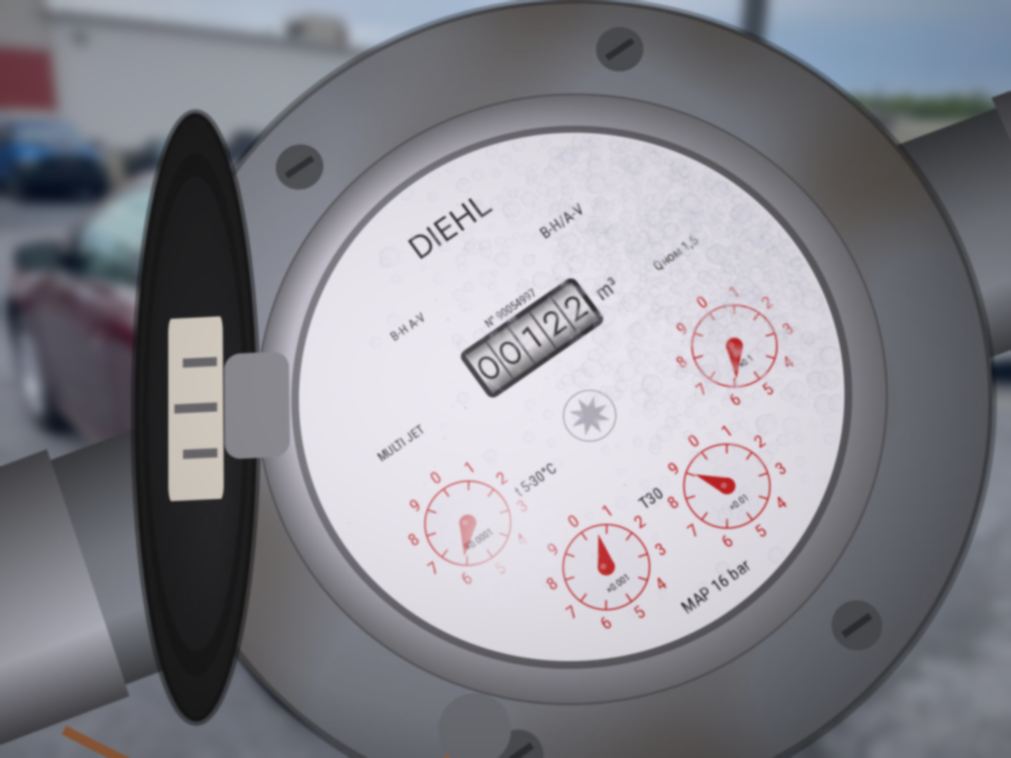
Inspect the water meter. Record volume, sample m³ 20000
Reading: m³ 122.5906
